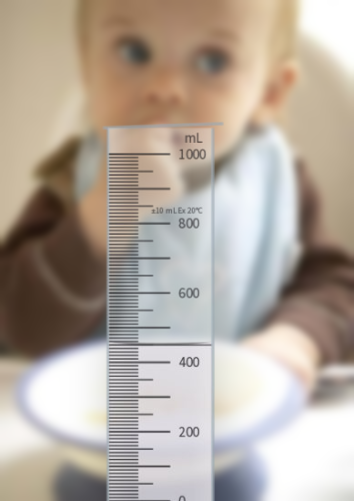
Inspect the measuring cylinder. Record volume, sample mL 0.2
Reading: mL 450
